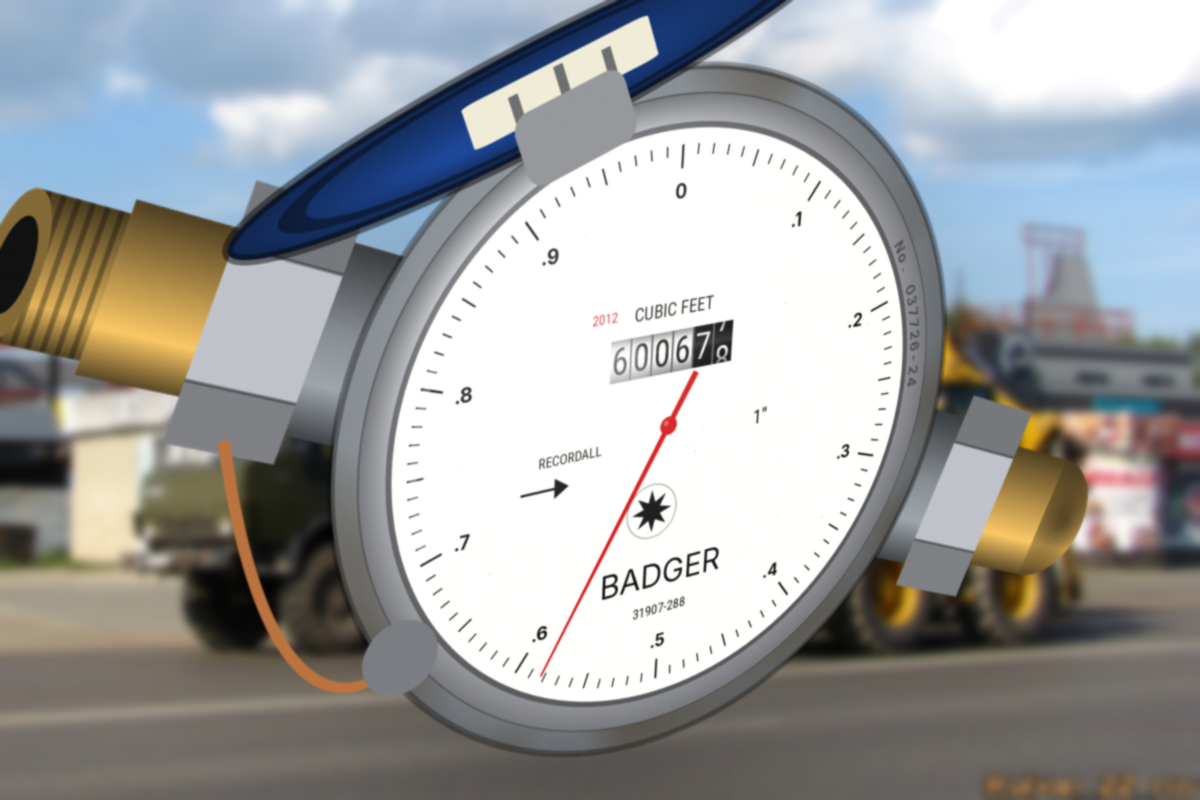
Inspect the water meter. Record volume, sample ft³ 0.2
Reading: ft³ 600677.58
